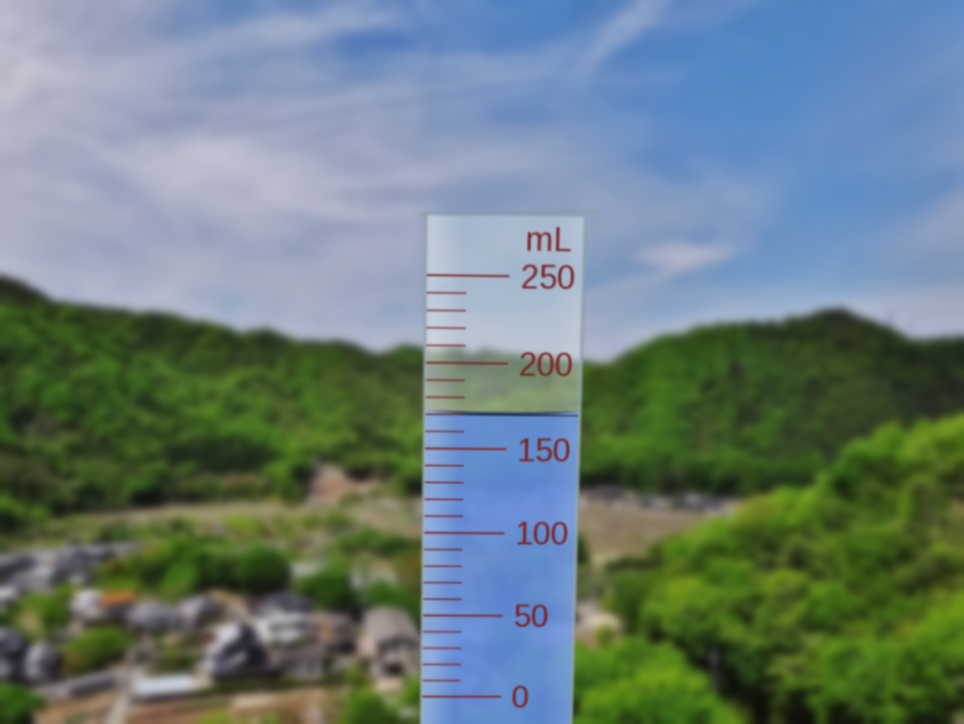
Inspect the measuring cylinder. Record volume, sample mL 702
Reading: mL 170
